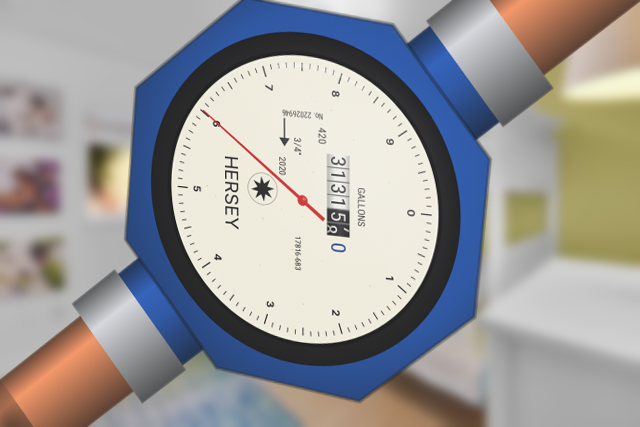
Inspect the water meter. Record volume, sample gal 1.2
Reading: gal 3131576.0
